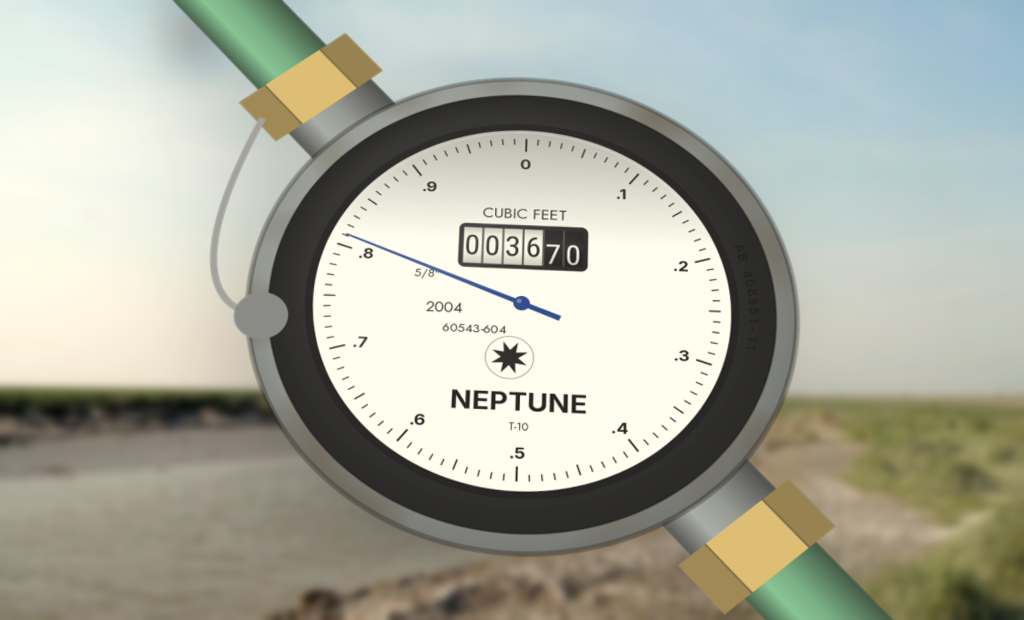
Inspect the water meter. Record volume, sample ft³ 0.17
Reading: ft³ 3669.81
